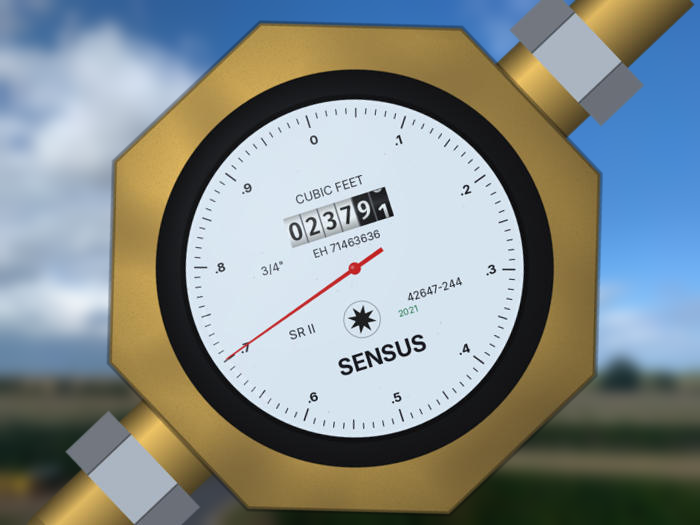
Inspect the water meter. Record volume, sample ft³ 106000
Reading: ft³ 23790.70
